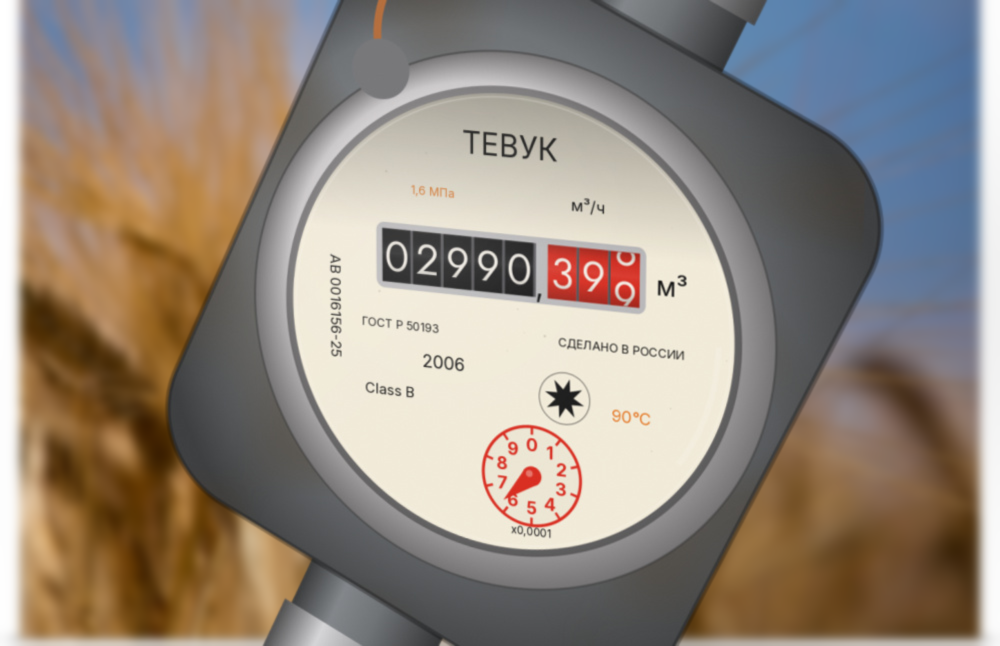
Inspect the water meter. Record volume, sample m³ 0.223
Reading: m³ 2990.3986
